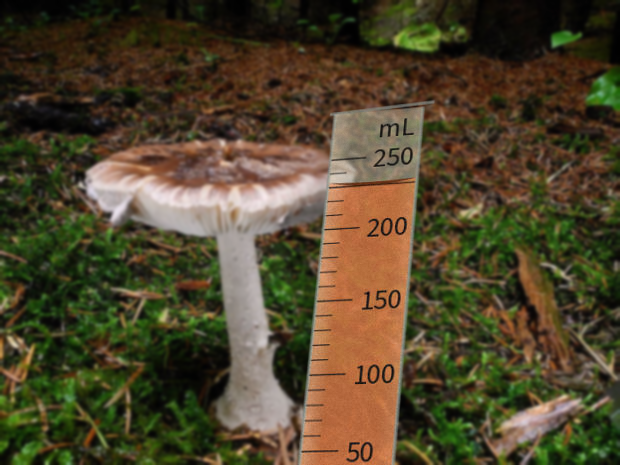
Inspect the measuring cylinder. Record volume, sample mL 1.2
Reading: mL 230
